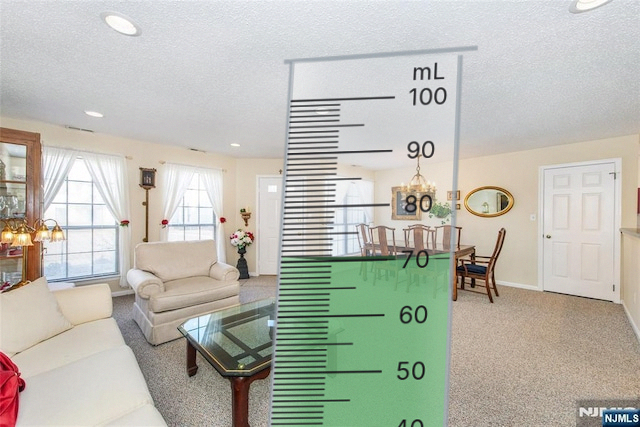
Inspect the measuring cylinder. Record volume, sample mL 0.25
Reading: mL 70
